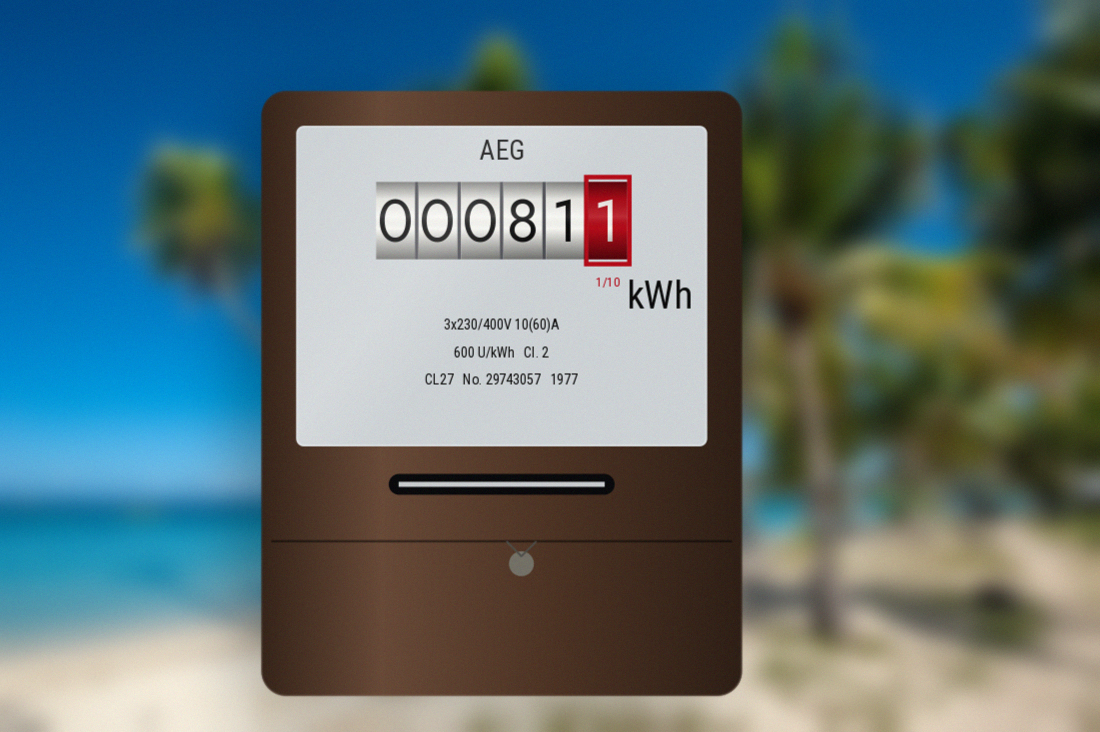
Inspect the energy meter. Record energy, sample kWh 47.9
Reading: kWh 81.1
